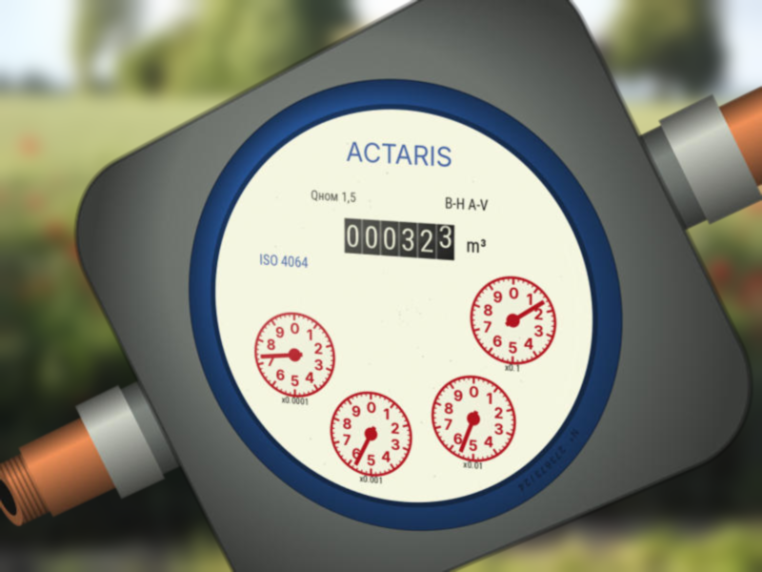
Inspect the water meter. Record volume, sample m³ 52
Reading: m³ 323.1557
